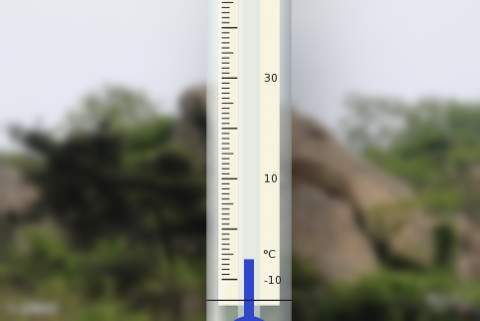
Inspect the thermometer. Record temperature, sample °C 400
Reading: °C -6
